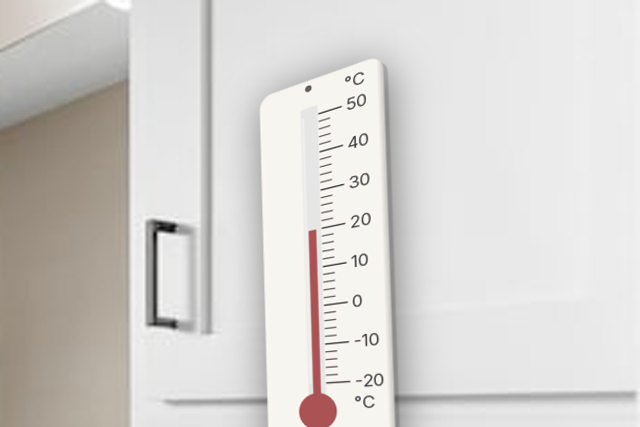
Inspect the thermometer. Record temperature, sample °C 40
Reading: °C 20
